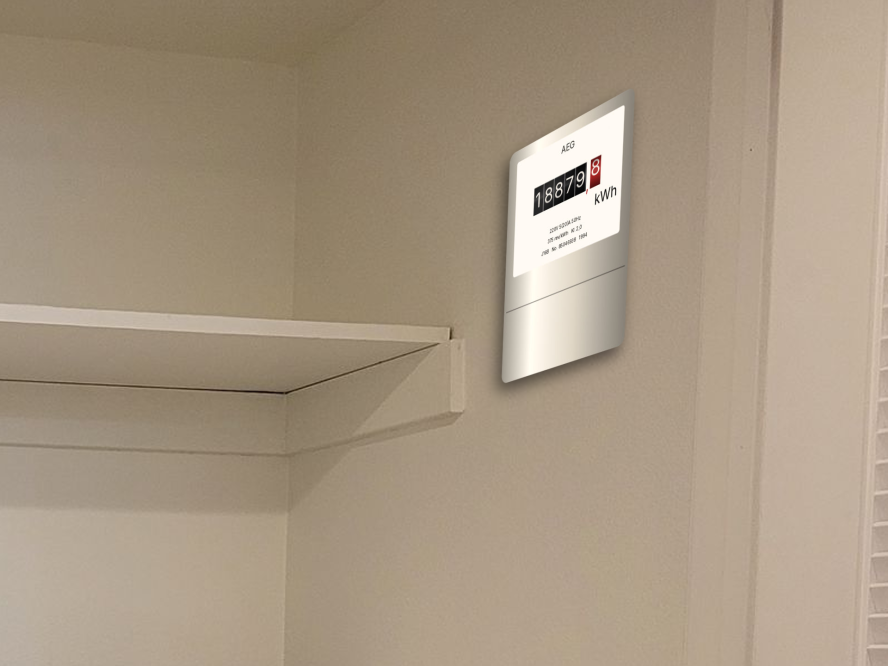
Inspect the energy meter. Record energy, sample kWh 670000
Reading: kWh 18879.8
